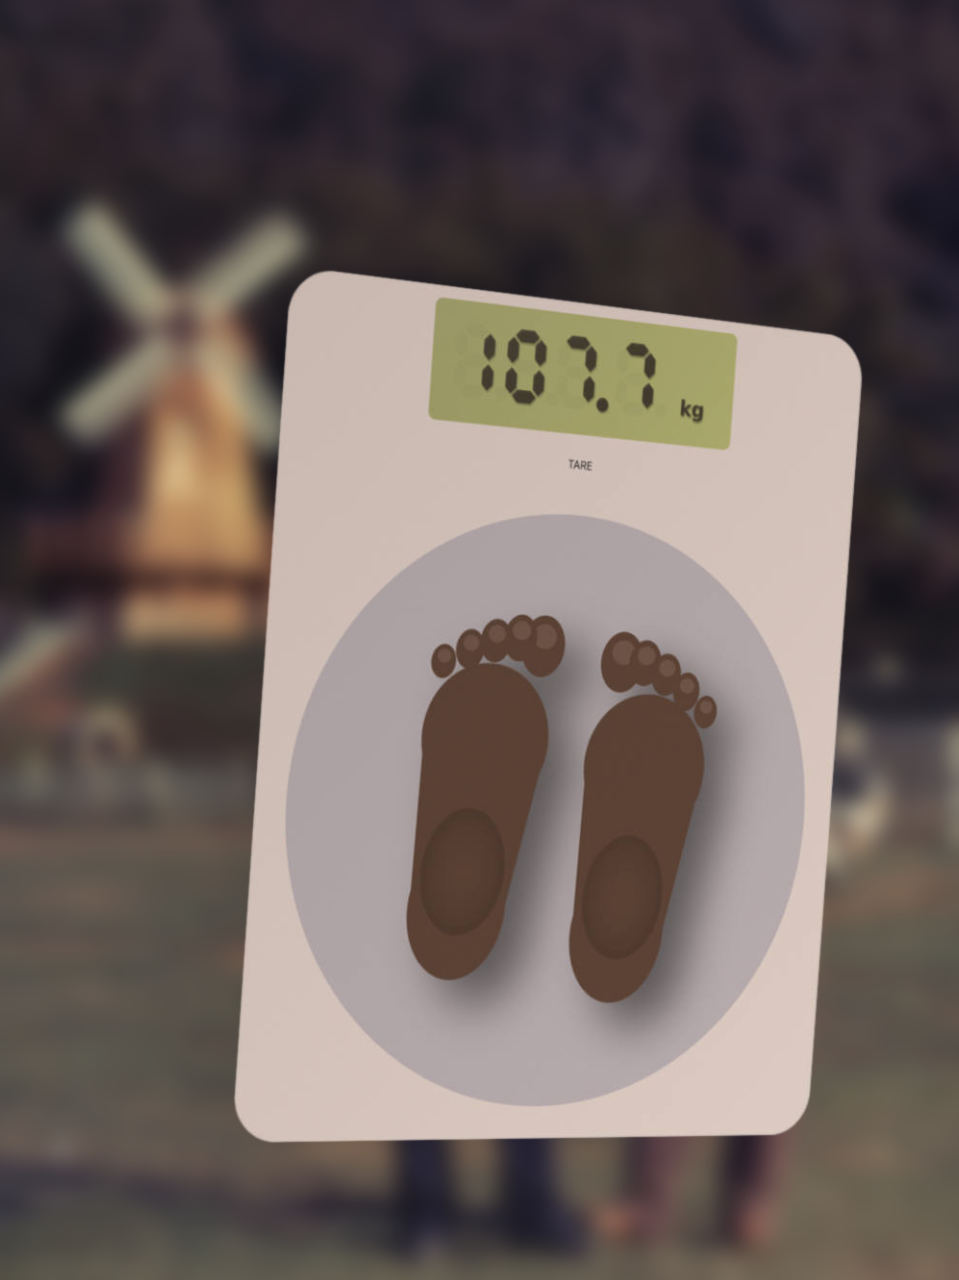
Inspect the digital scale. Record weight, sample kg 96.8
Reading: kg 107.7
